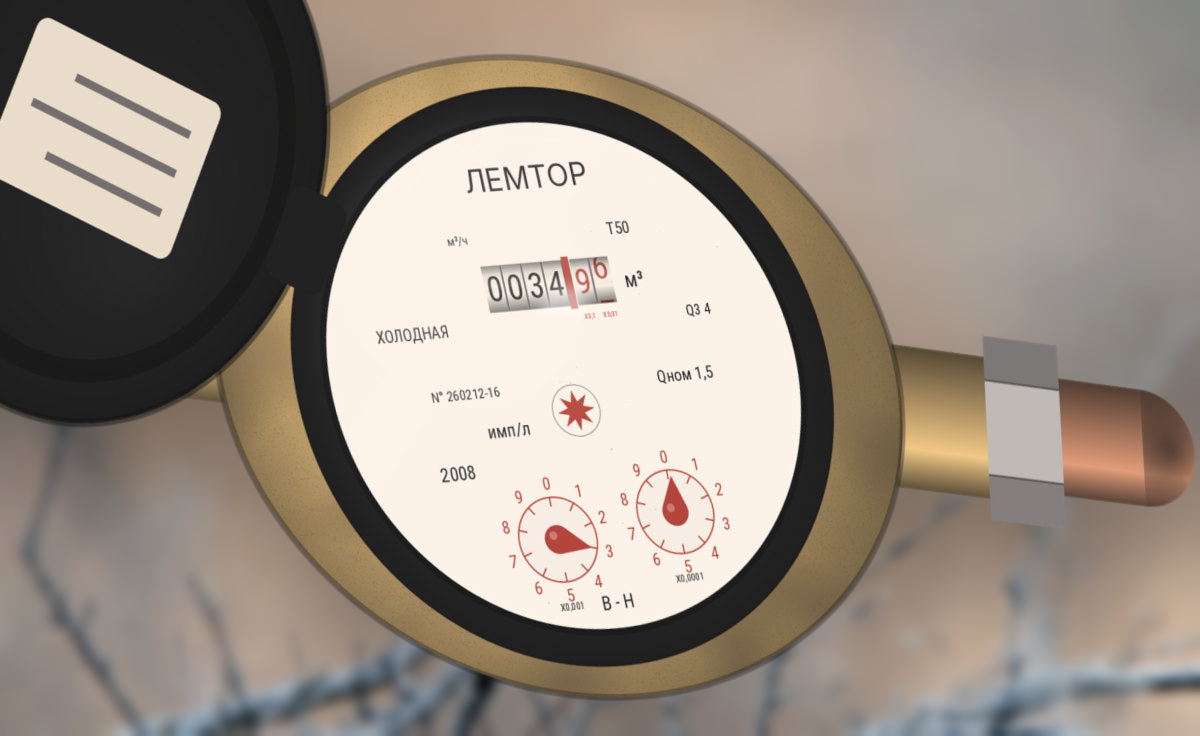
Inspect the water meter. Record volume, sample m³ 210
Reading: m³ 34.9630
